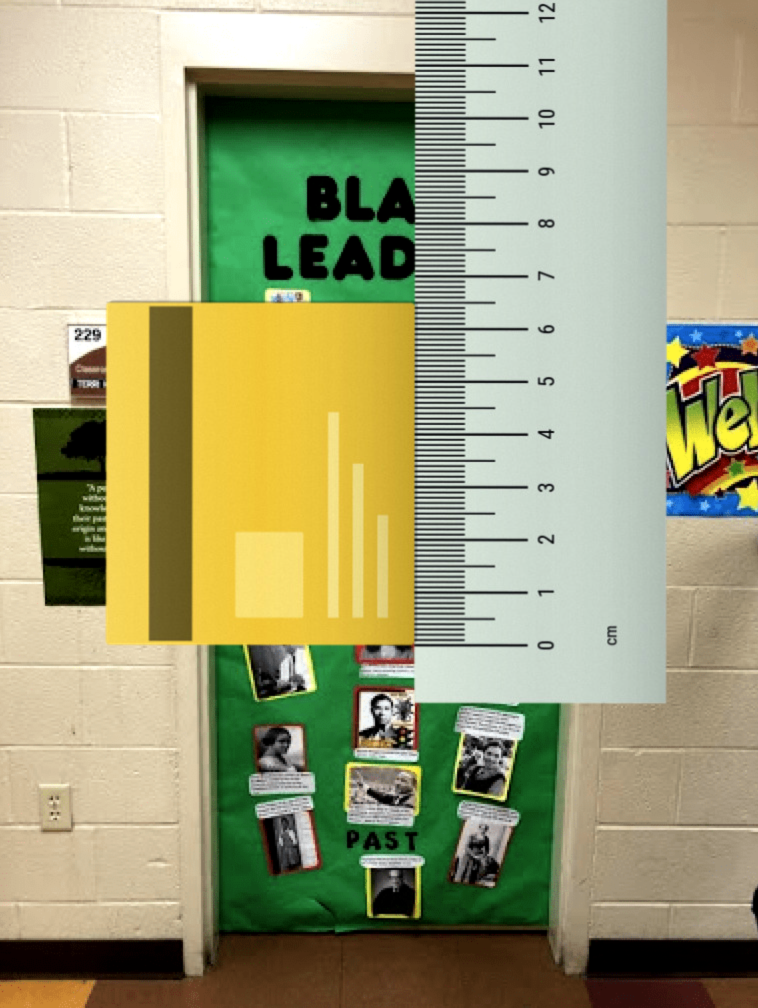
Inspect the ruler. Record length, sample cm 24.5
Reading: cm 6.5
